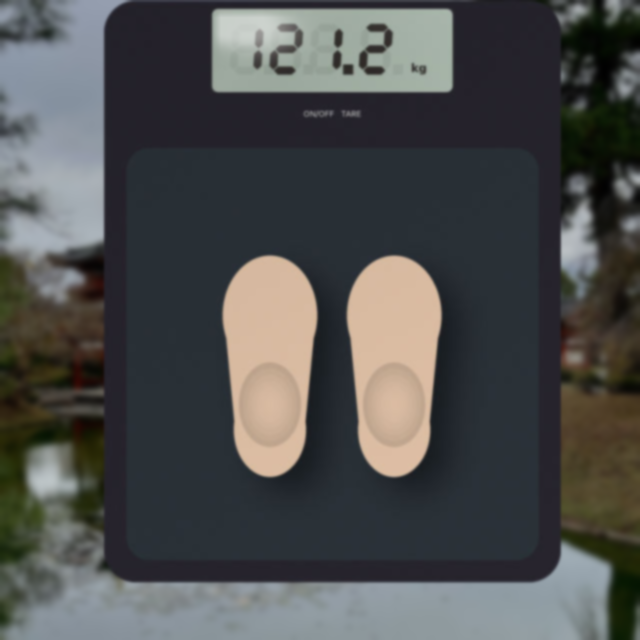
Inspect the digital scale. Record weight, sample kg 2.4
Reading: kg 121.2
